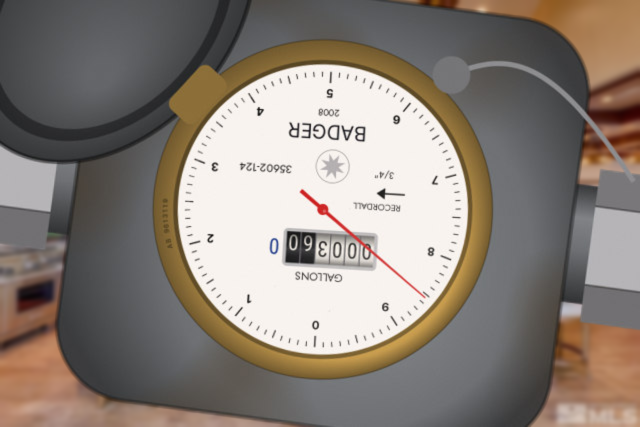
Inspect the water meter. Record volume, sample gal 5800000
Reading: gal 3598.5
